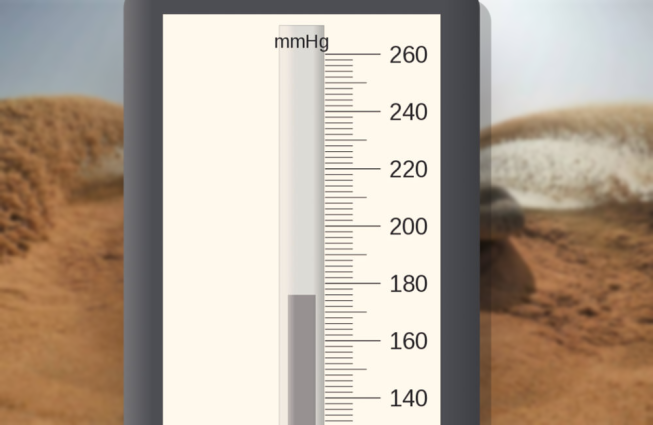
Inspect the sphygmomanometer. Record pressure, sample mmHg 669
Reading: mmHg 176
